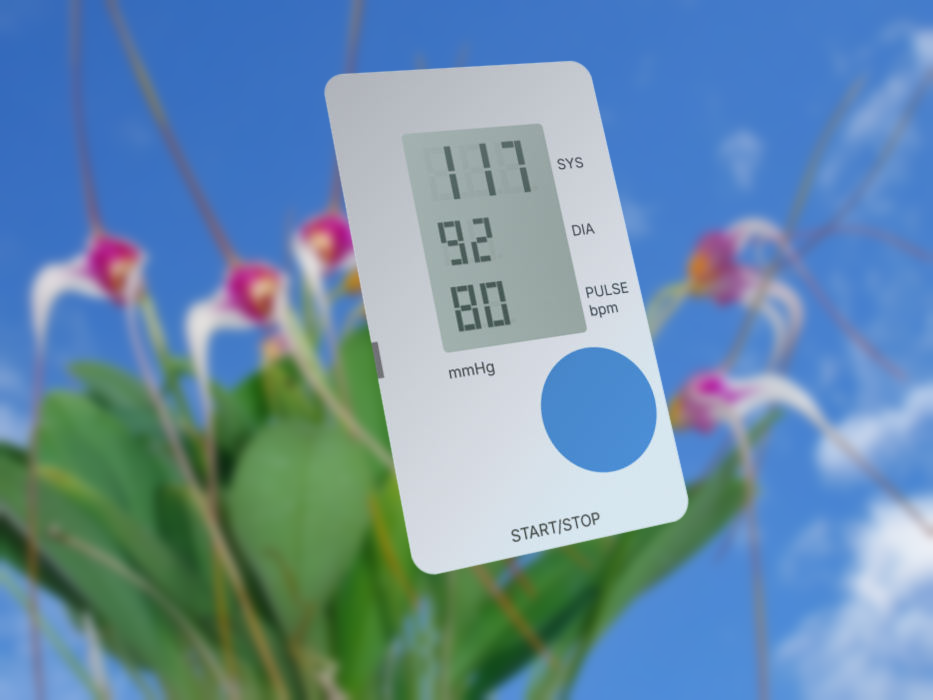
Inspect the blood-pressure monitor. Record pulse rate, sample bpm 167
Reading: bpm 80
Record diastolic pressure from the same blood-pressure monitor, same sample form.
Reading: mmHg 92
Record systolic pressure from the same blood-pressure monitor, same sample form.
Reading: mmHg 117
